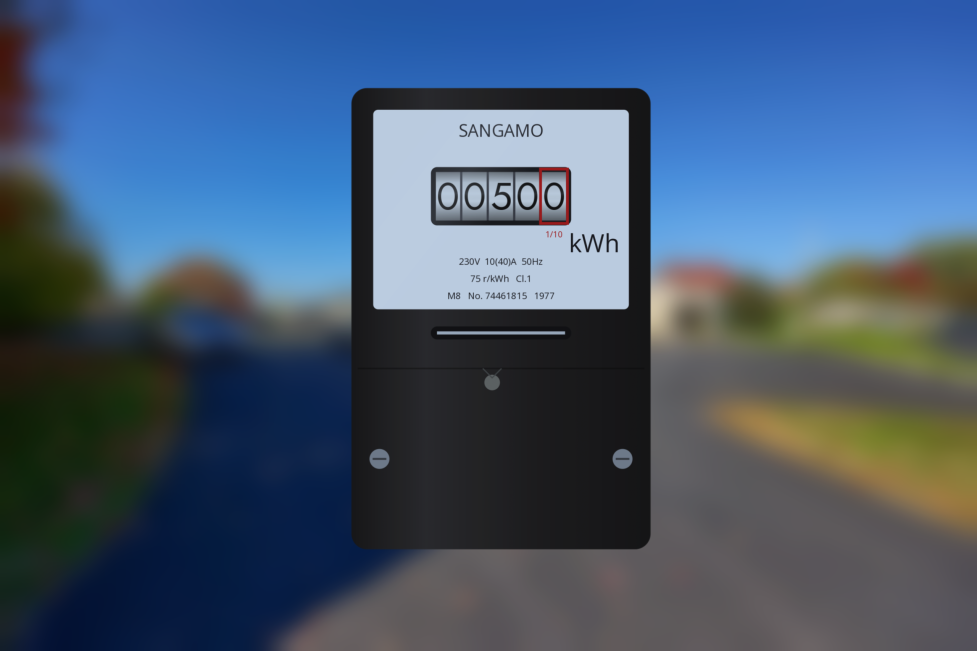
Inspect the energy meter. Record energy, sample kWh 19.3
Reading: kWh 50.0
